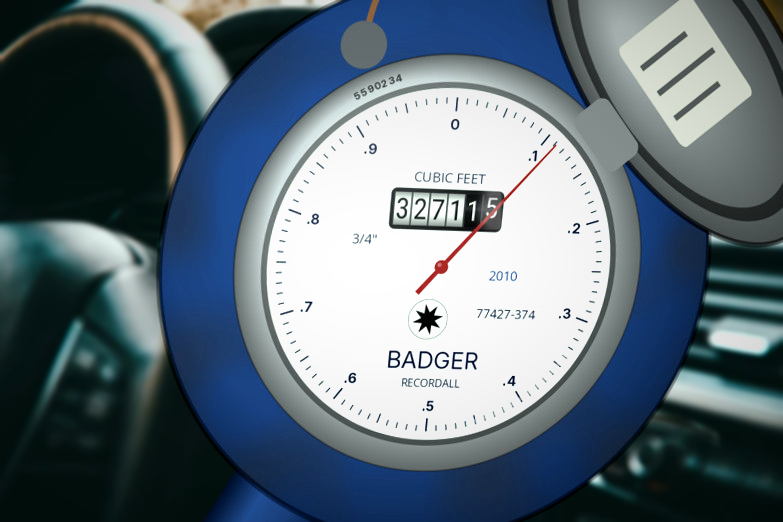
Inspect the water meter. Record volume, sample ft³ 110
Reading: ft³ 327115.11
